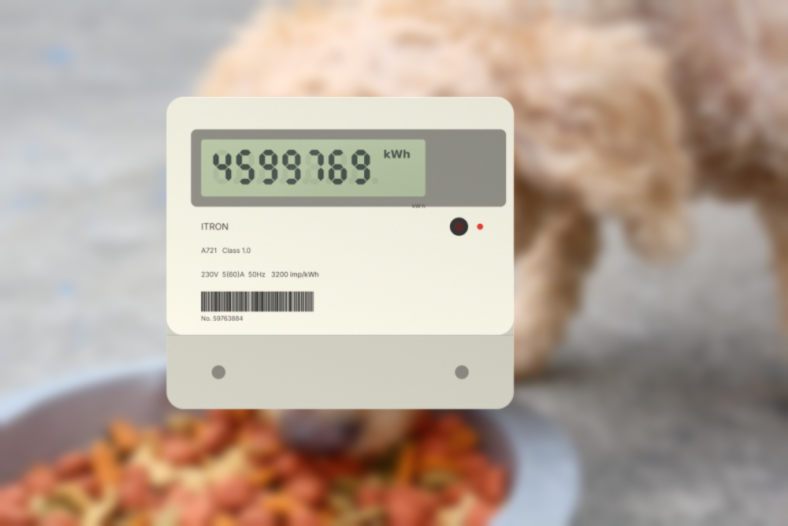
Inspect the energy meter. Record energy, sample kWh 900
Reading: kWh 4599769
